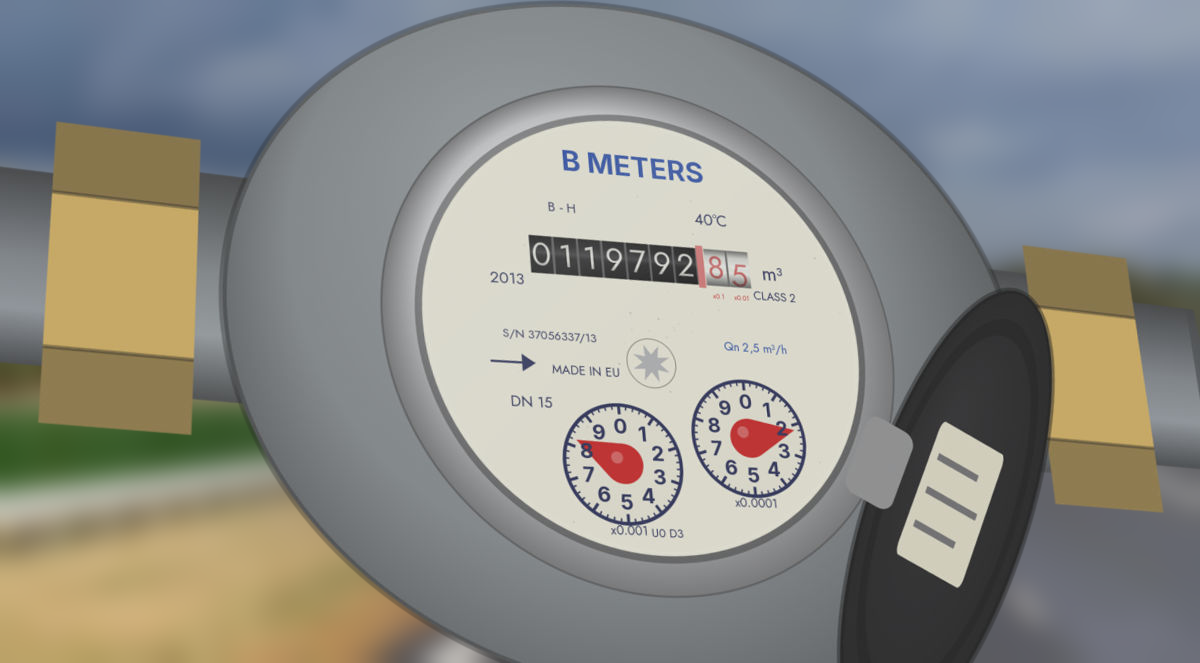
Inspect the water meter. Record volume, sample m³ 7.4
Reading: m³ 119792.8482
